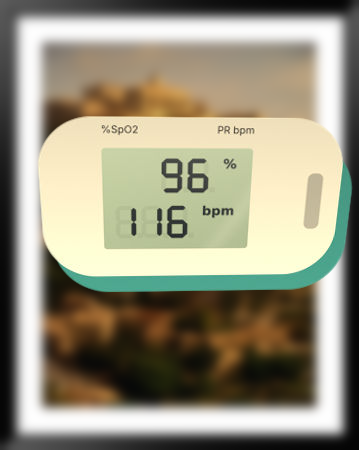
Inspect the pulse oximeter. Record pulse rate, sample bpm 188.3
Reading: bpm 116
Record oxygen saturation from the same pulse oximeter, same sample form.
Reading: % 96
